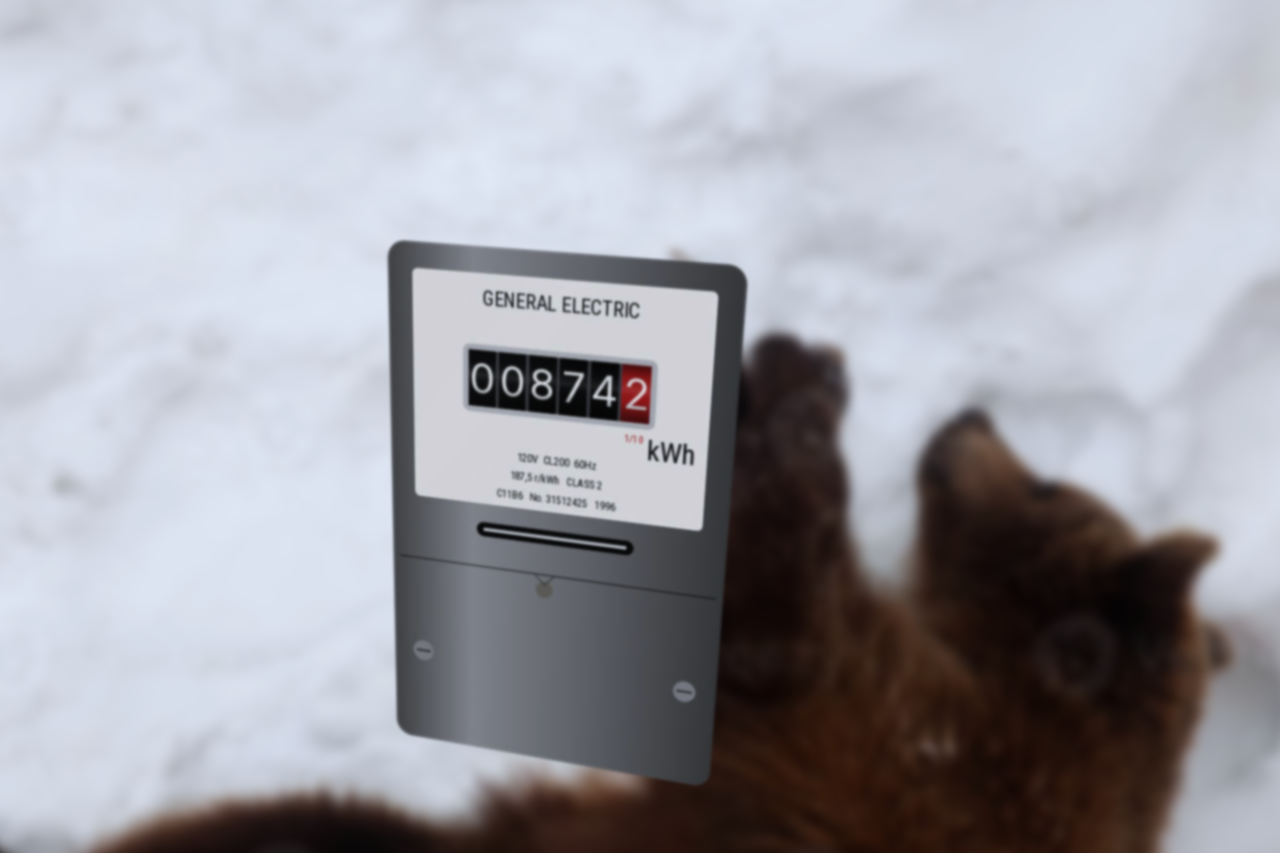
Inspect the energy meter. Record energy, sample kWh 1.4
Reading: kWh 874.2
